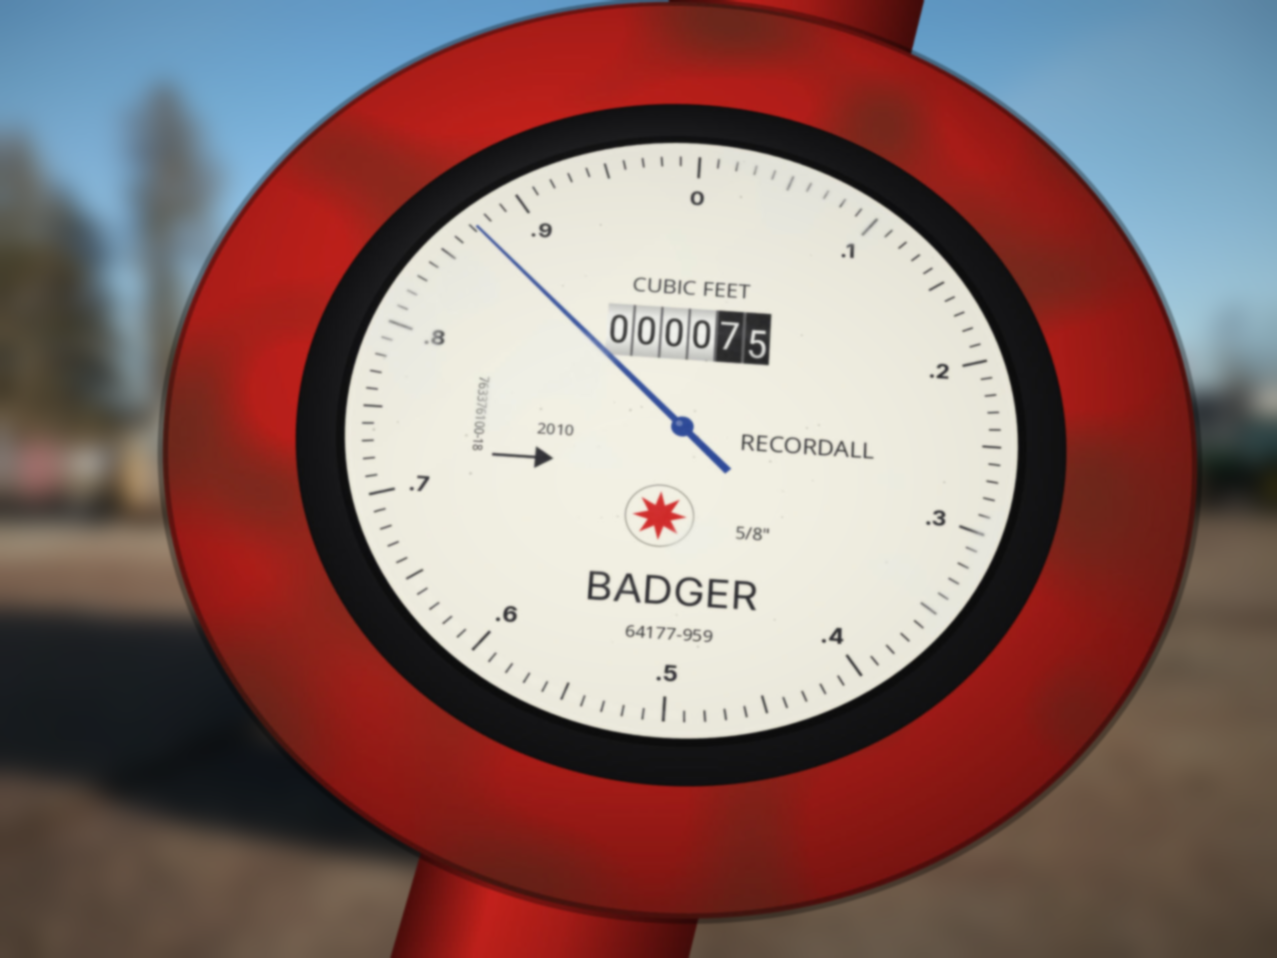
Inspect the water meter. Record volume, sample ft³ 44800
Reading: ft³ 74.87
